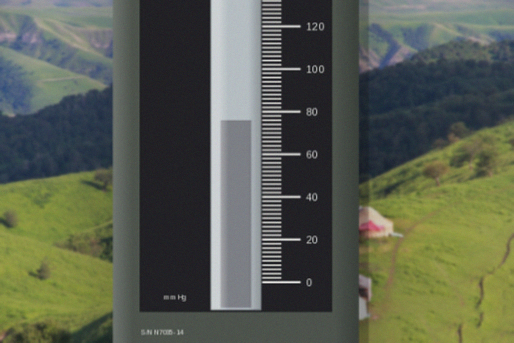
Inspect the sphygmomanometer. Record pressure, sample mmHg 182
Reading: mmHg 76
